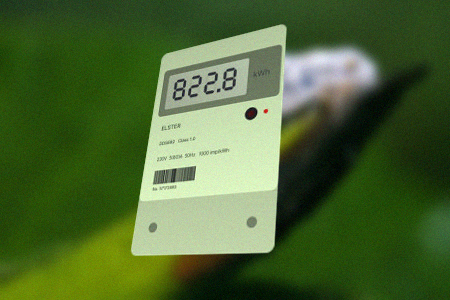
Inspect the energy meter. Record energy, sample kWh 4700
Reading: kWh 822.8
